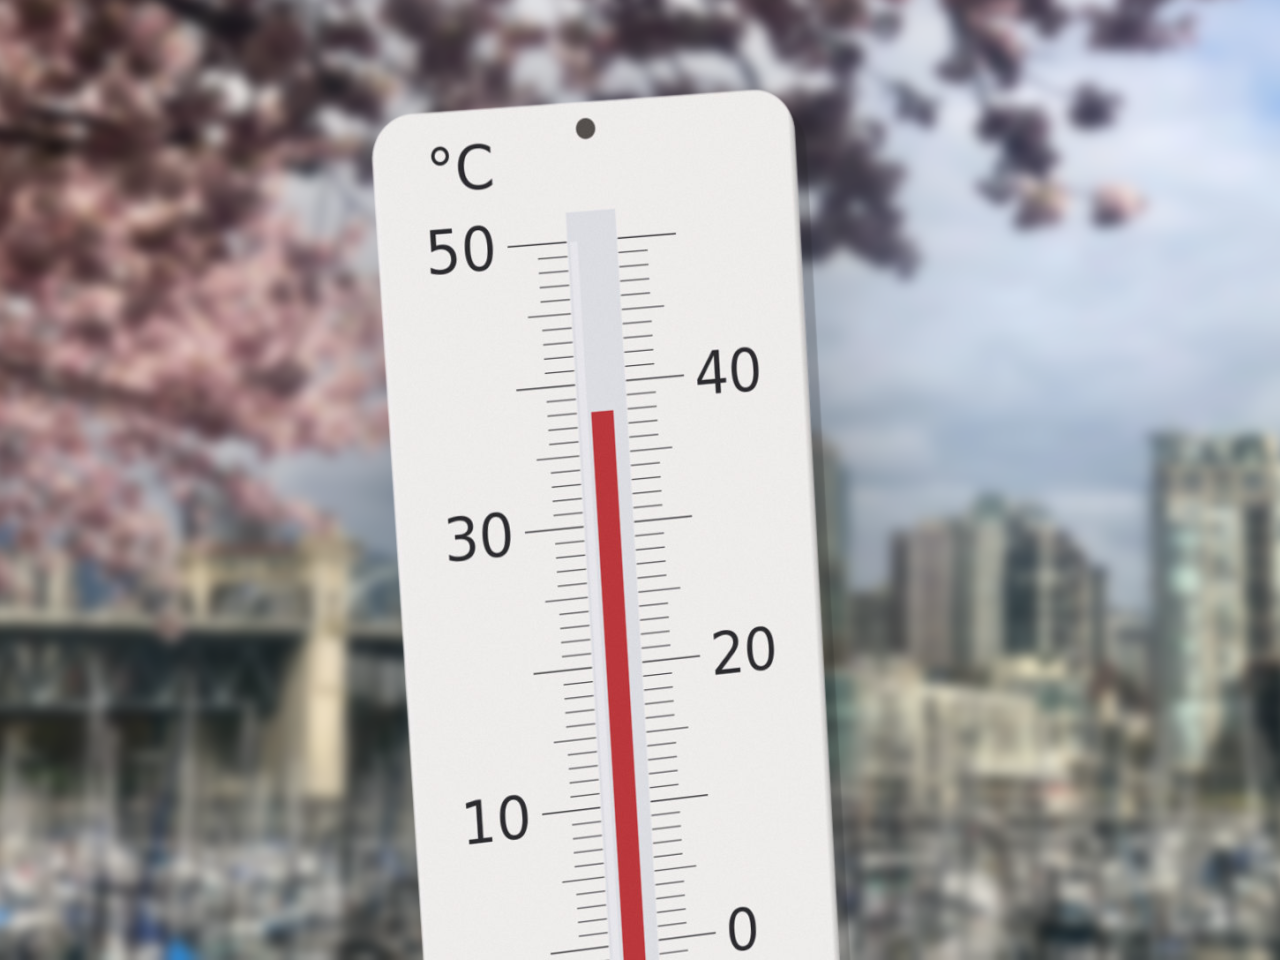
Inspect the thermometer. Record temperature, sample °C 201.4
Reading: °C 38
